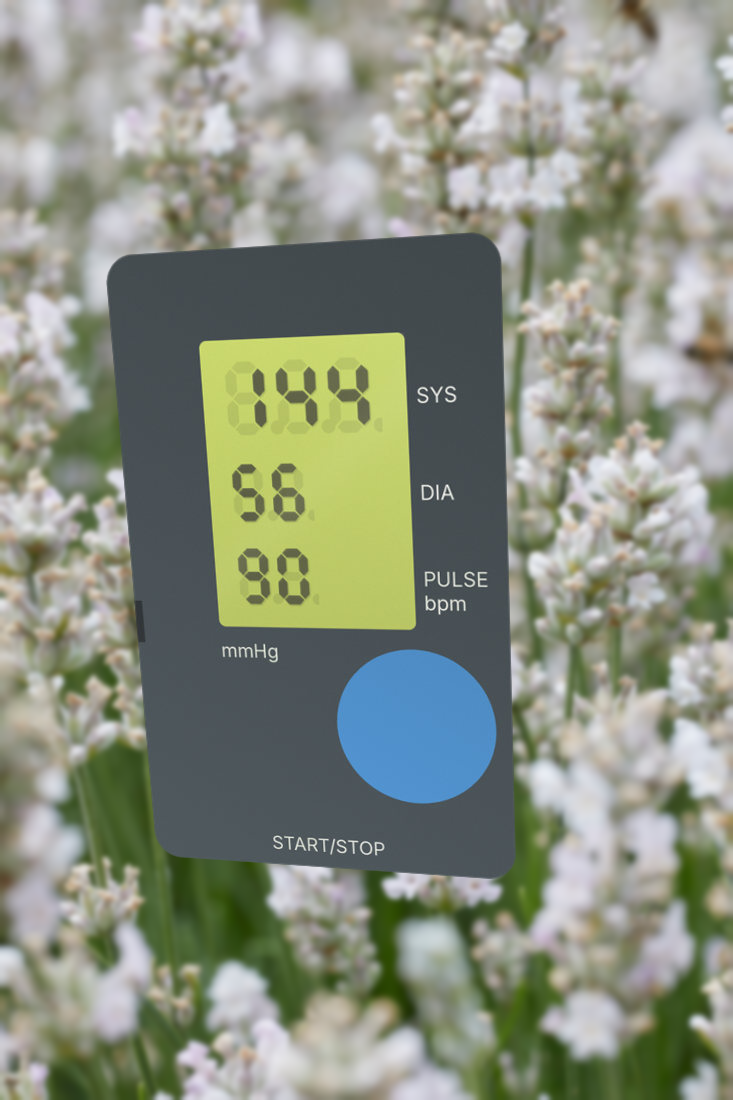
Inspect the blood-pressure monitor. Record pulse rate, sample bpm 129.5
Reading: bpm 90
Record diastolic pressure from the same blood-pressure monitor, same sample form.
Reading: mmHg 56
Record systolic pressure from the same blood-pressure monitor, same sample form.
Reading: mmHg 144
